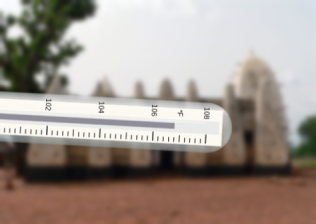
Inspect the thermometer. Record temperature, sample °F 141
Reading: °F 106.8
